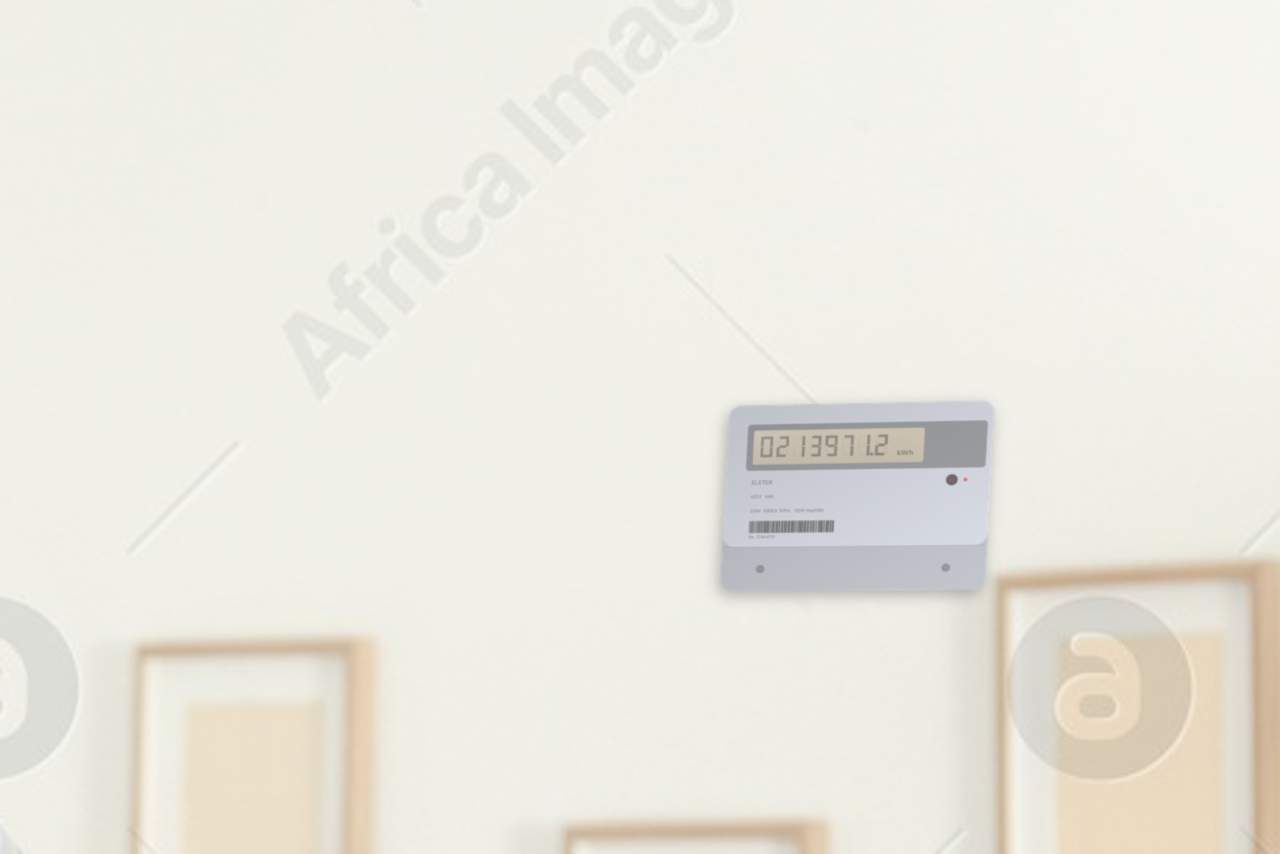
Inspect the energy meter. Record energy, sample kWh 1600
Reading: kWh 213971.2
